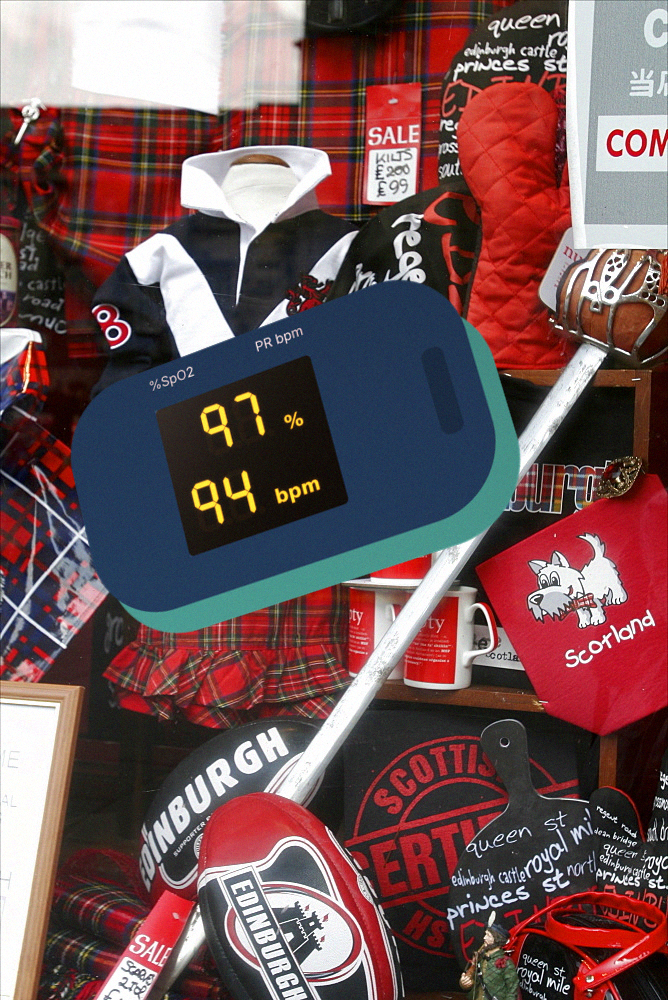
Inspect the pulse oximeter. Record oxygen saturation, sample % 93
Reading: % 97
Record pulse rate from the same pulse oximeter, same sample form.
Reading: bpm 94
